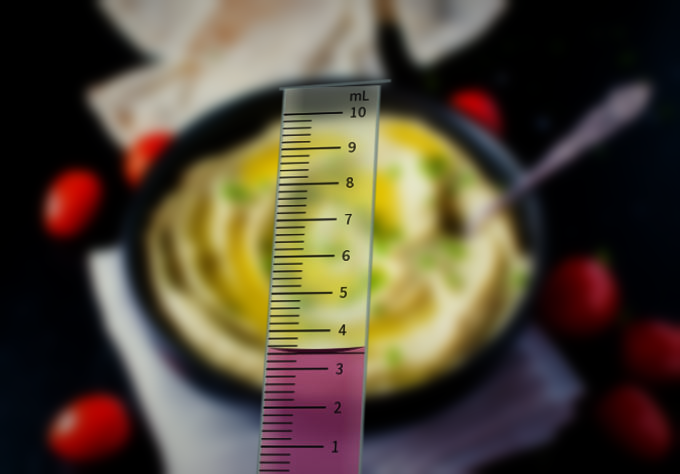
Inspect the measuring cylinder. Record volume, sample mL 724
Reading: mL 3.4
